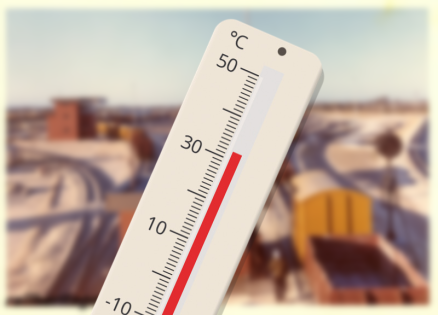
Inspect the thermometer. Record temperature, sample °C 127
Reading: °C 32
